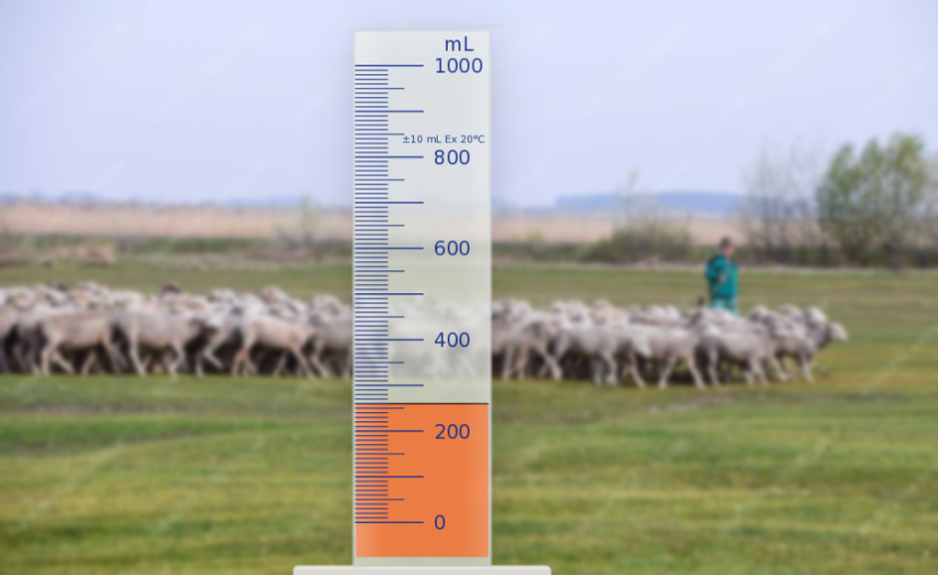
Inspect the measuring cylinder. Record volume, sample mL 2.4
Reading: mL 260
